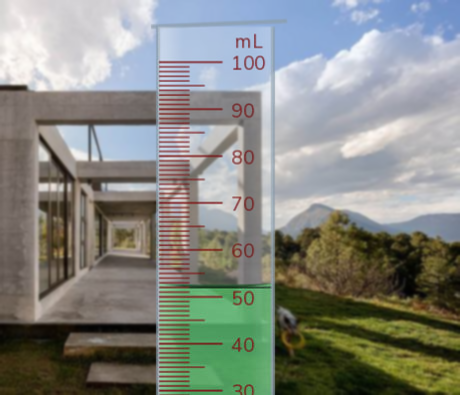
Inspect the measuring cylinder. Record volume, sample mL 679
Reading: mL 52
